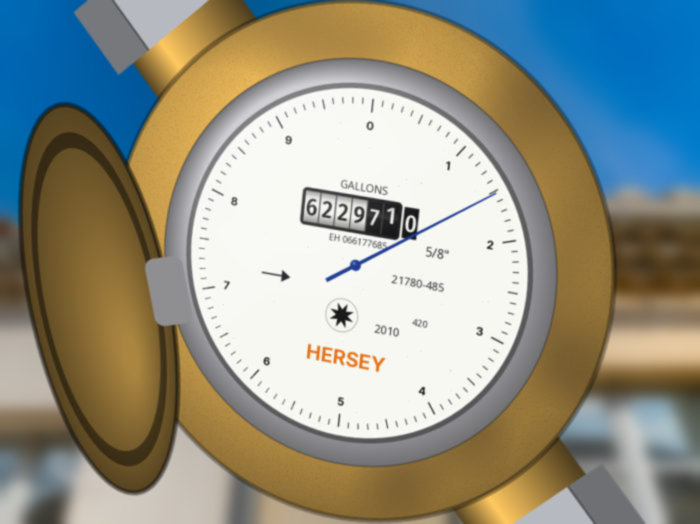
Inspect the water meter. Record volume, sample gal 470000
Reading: gal 6229711.5
